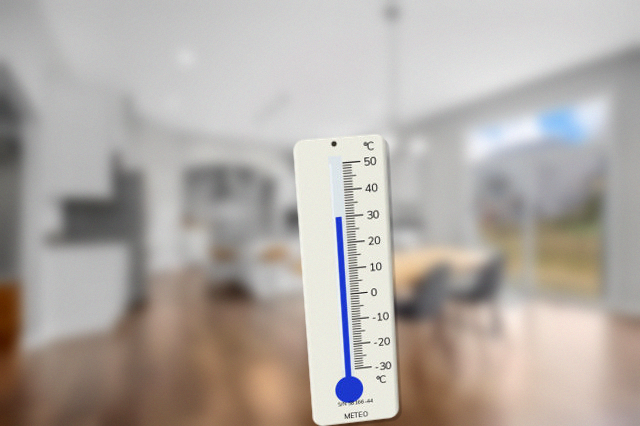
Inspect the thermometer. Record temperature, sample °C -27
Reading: °C 30
